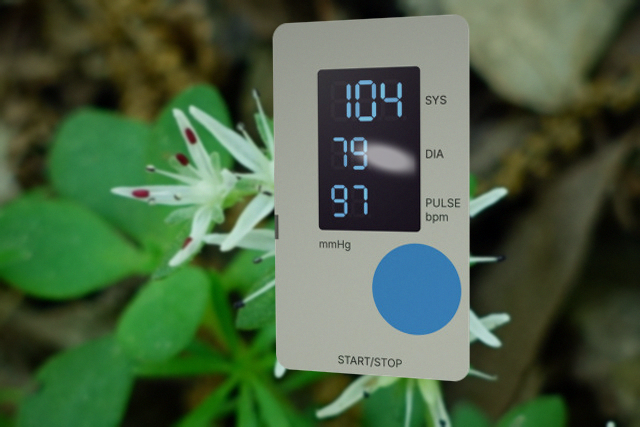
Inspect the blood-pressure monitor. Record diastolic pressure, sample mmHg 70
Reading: mmHg 79
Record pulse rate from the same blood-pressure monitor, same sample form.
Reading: bpm 97
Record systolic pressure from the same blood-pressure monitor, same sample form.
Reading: mmHg 104
